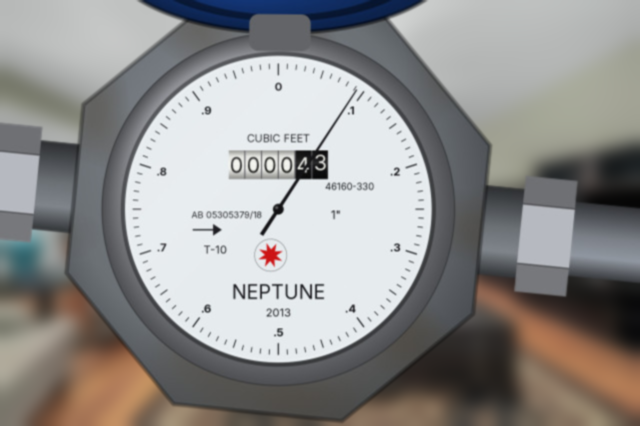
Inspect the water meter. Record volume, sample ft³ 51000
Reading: ft³ 43.09
